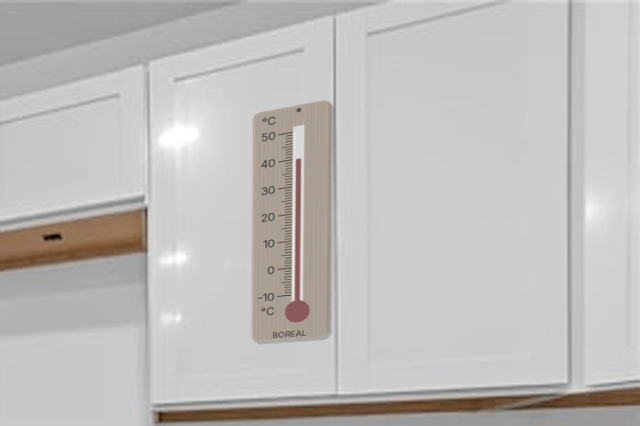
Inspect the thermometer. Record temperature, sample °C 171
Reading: °C 40
